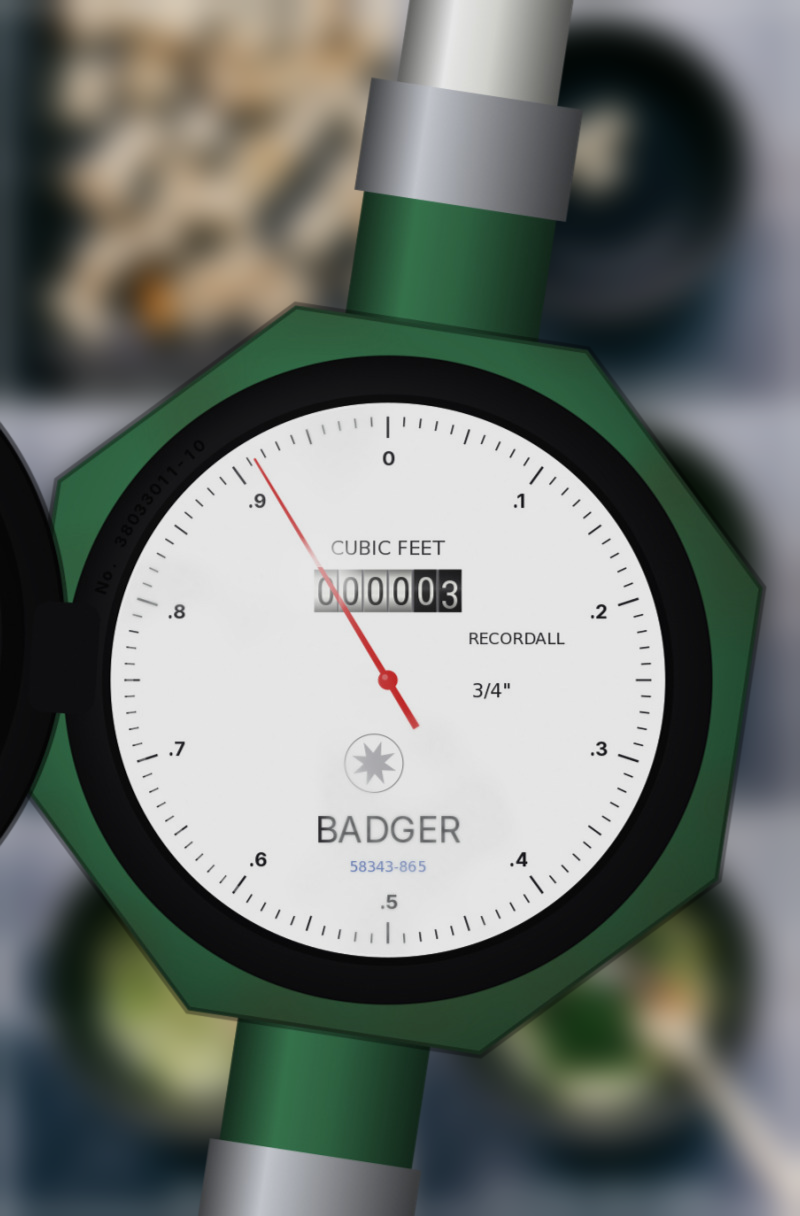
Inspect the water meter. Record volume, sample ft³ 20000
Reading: ft³ 2.91
